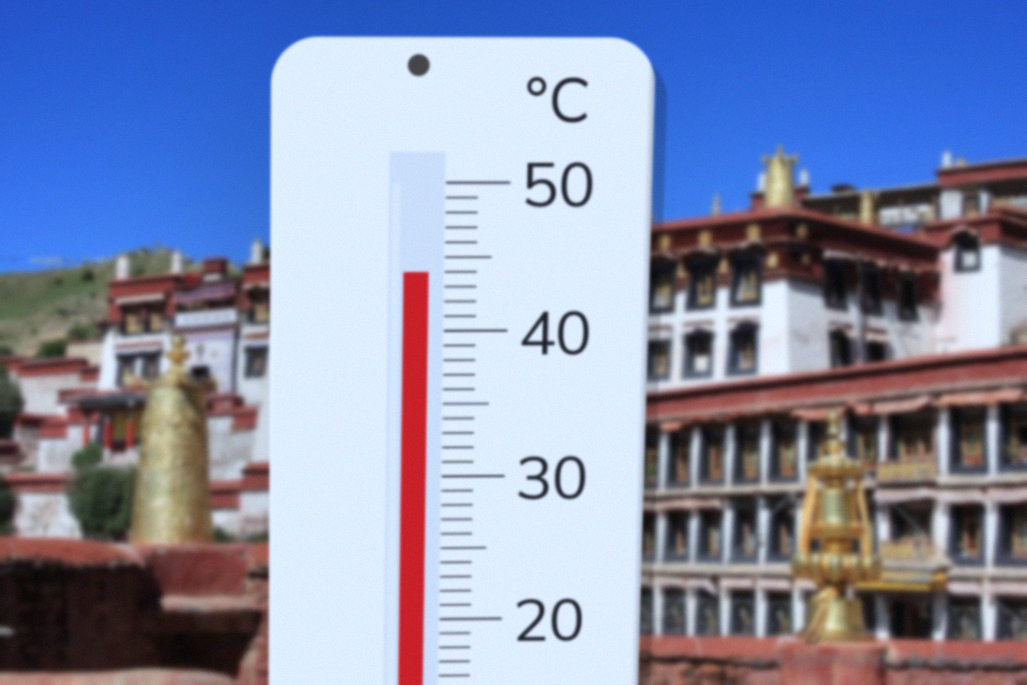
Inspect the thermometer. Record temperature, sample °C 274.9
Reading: °C 44
